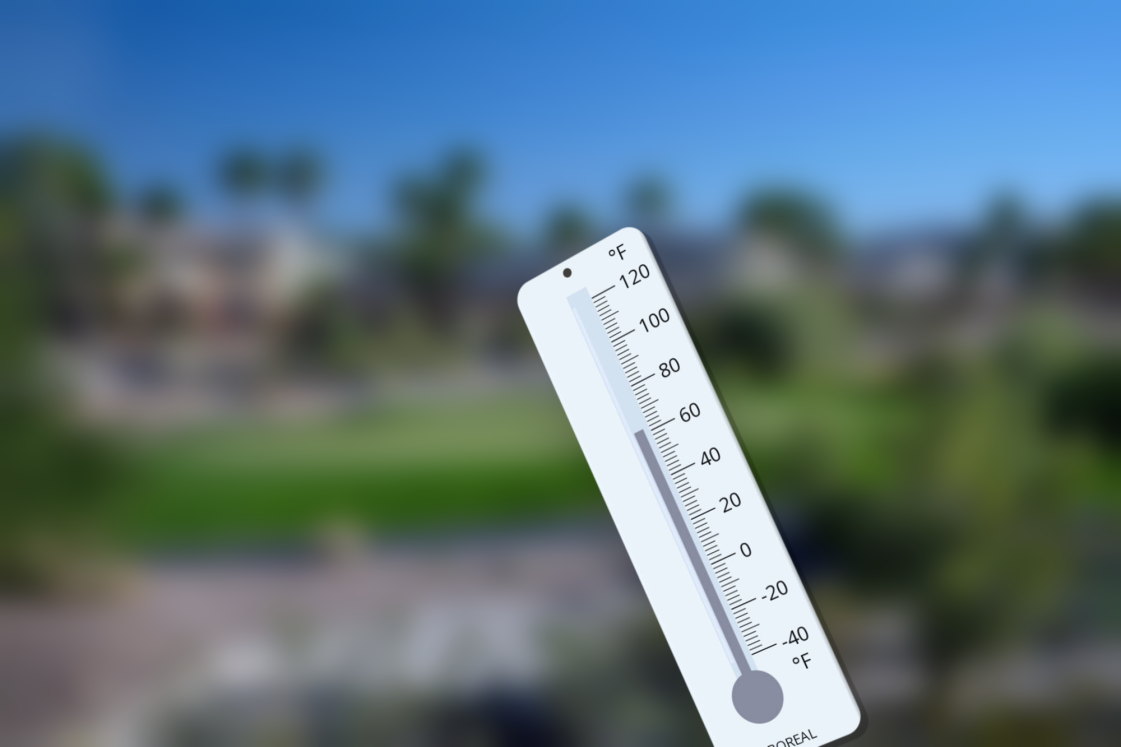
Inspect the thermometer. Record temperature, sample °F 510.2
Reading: °F 62
